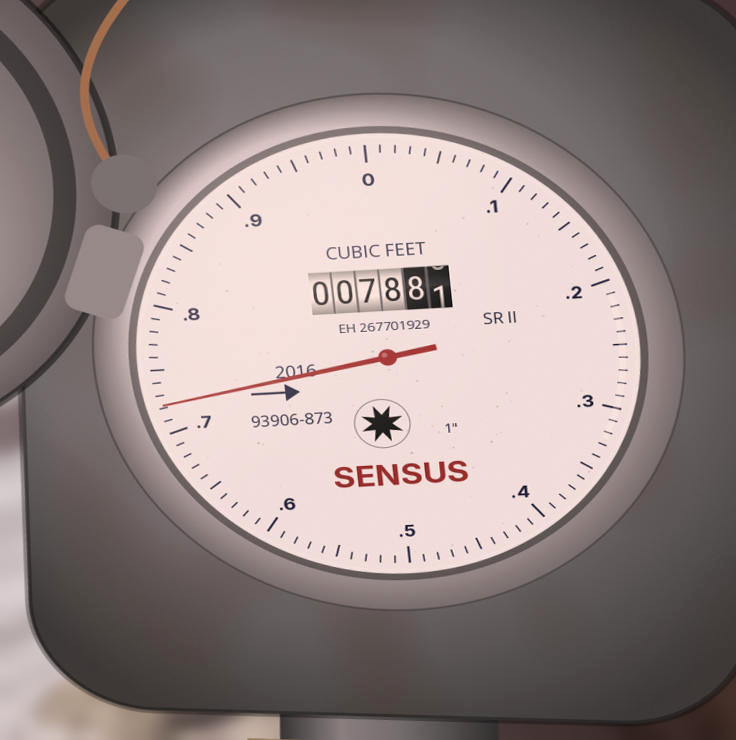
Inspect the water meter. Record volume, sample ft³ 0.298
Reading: ft³ 7880.72
